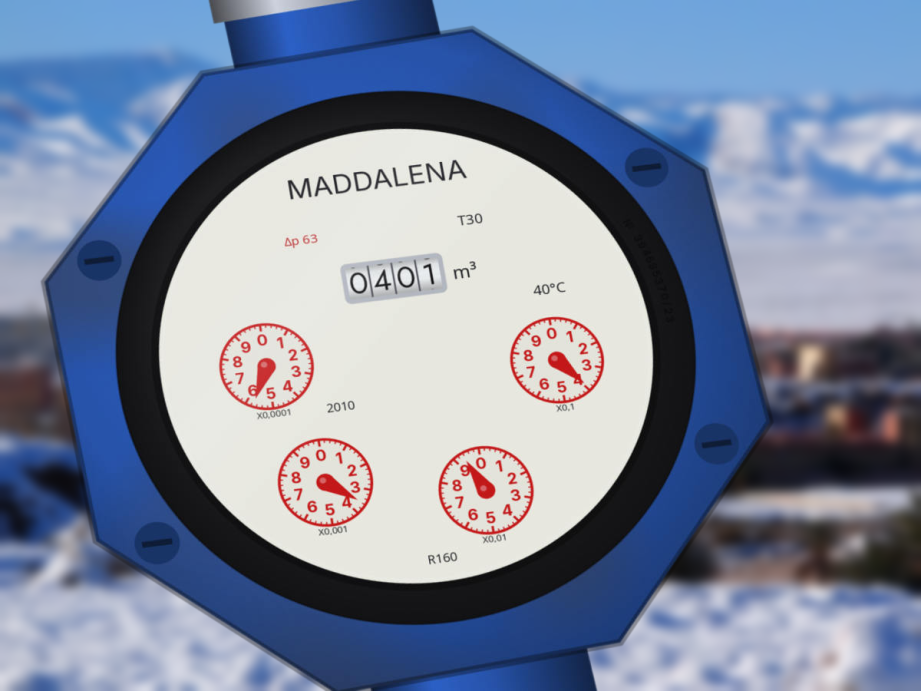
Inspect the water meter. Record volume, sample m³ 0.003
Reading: m³ 401.3935
